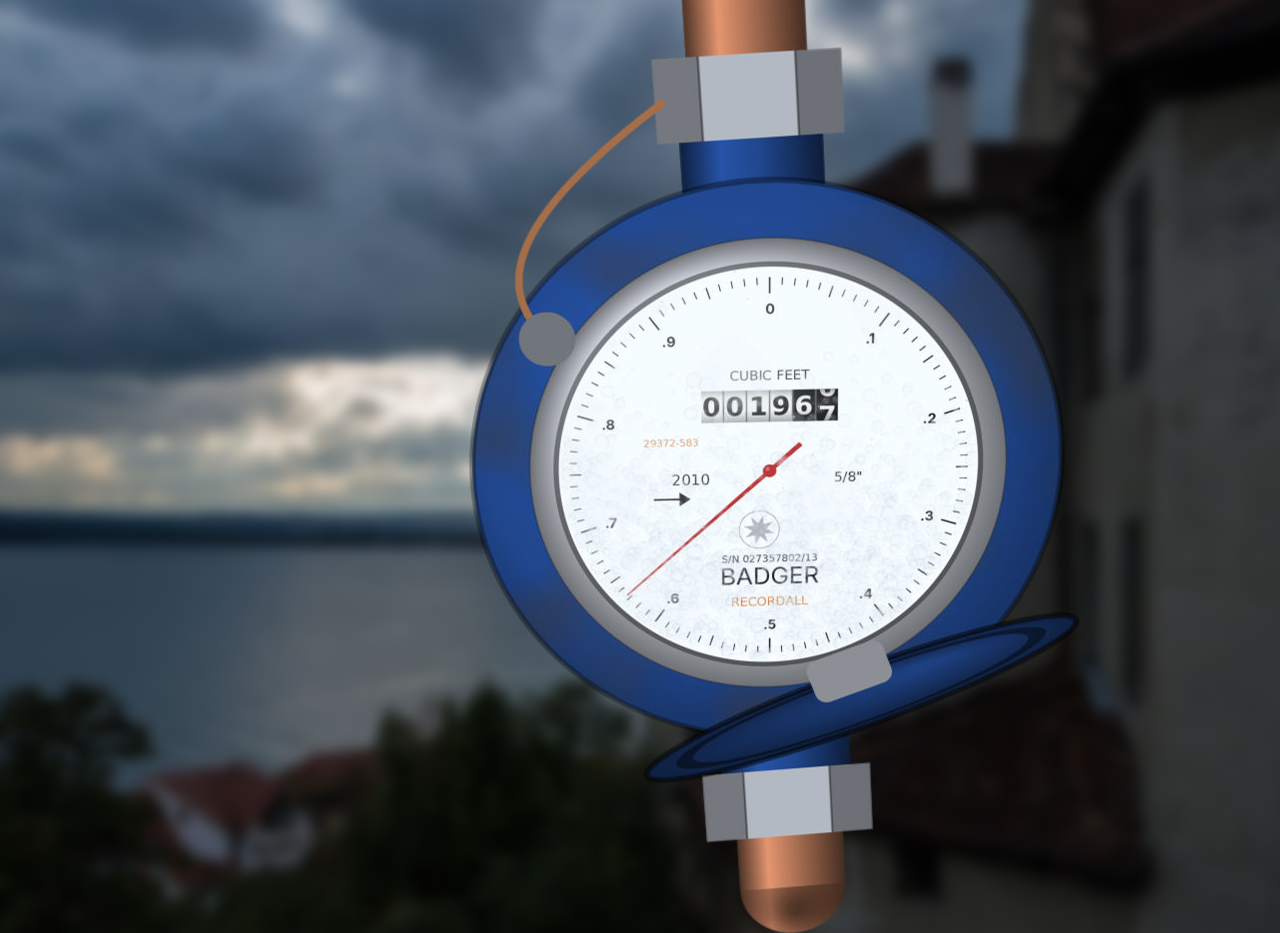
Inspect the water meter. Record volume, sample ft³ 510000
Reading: ft³ 1966.63
